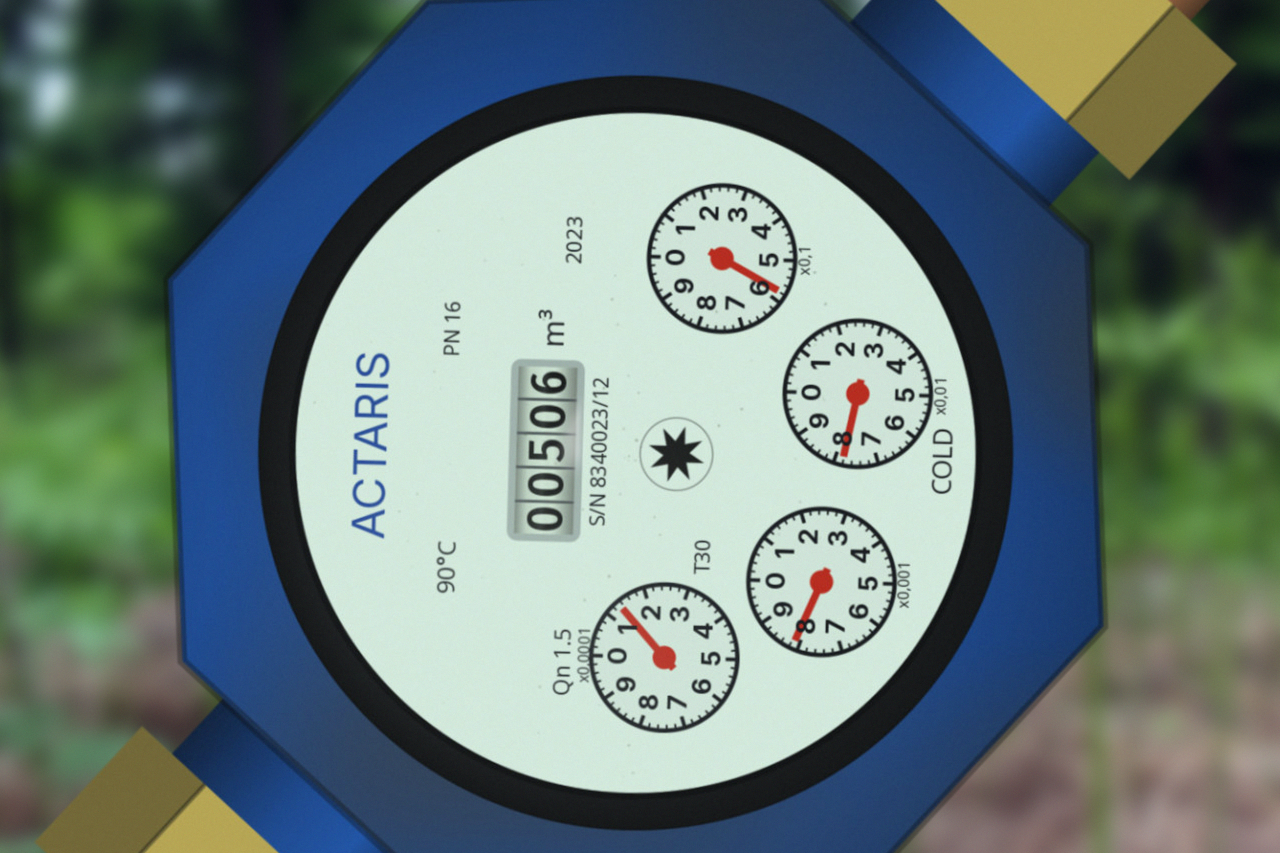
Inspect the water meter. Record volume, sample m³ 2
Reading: m³ 506.5781
